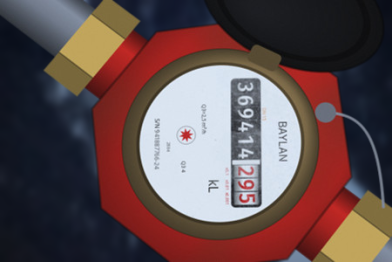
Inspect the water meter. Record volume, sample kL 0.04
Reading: kL 369414.295
